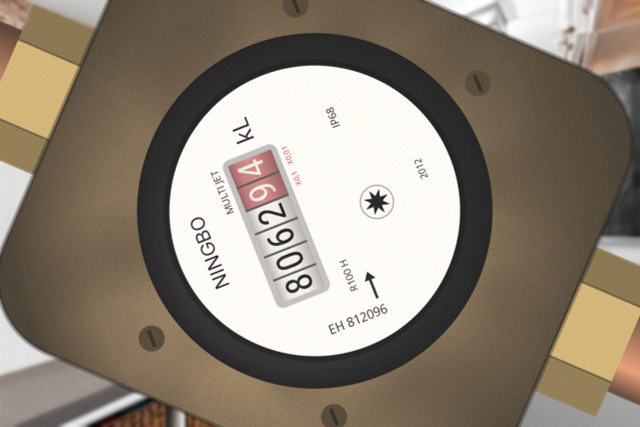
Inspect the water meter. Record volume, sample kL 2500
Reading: kL 8062.94
